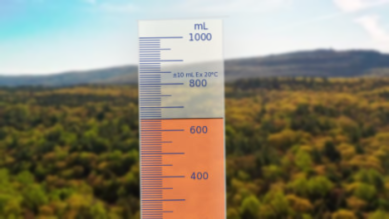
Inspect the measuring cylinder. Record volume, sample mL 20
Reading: mL 650
